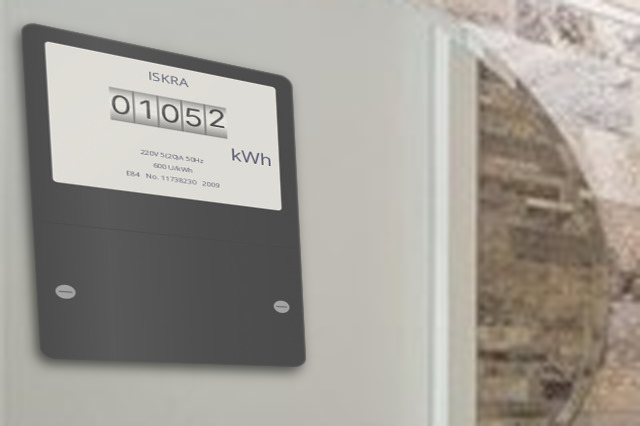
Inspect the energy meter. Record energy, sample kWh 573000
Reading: kWh 1052
